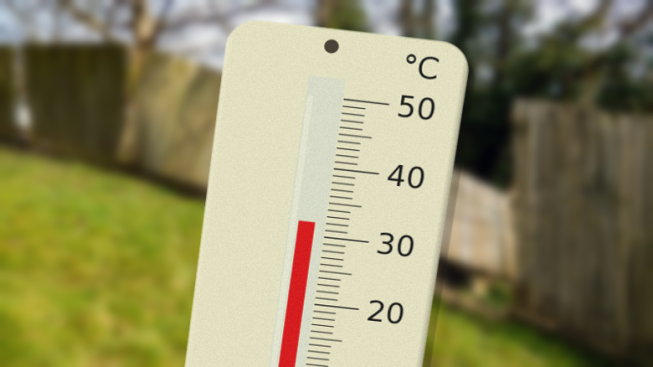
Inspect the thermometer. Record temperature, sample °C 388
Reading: °C 32
